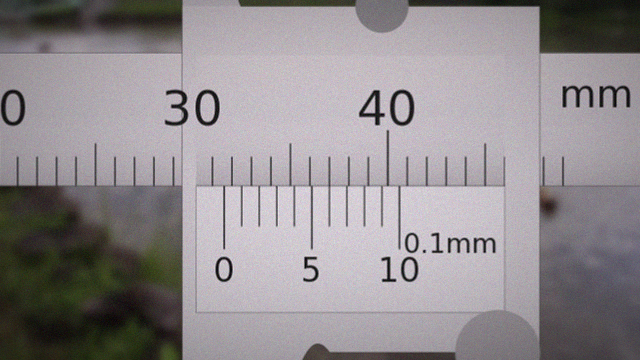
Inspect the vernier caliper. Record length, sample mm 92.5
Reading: mm 31.6
